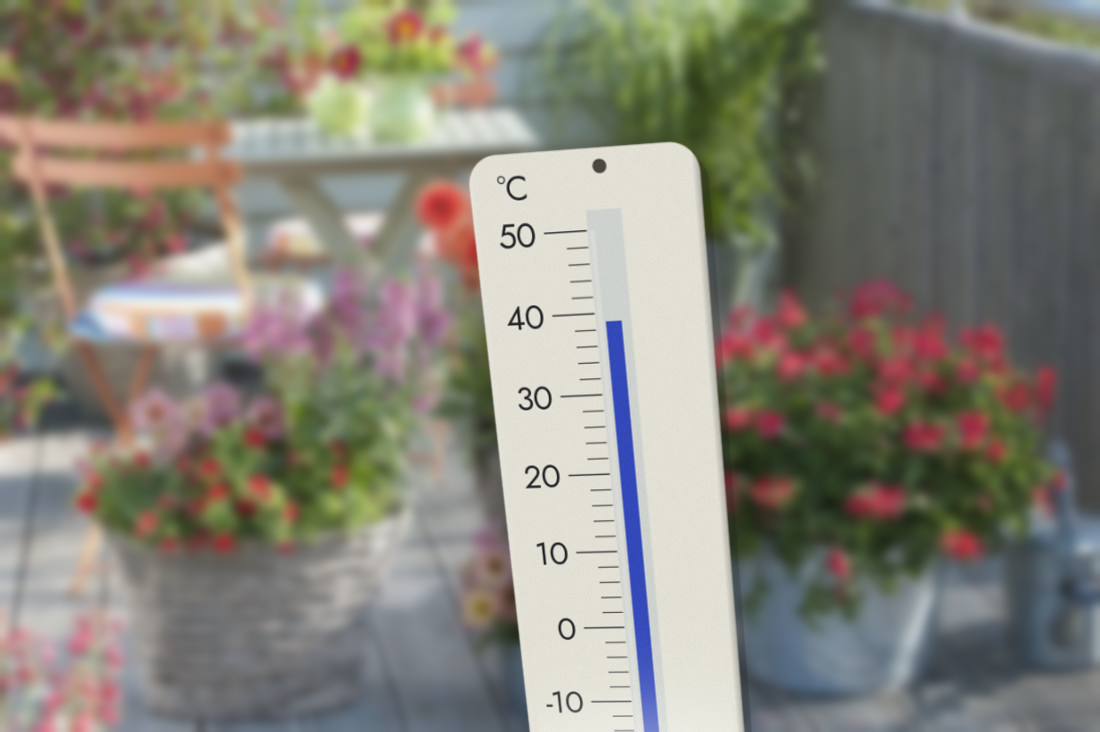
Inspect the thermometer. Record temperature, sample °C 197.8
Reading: °C 39
